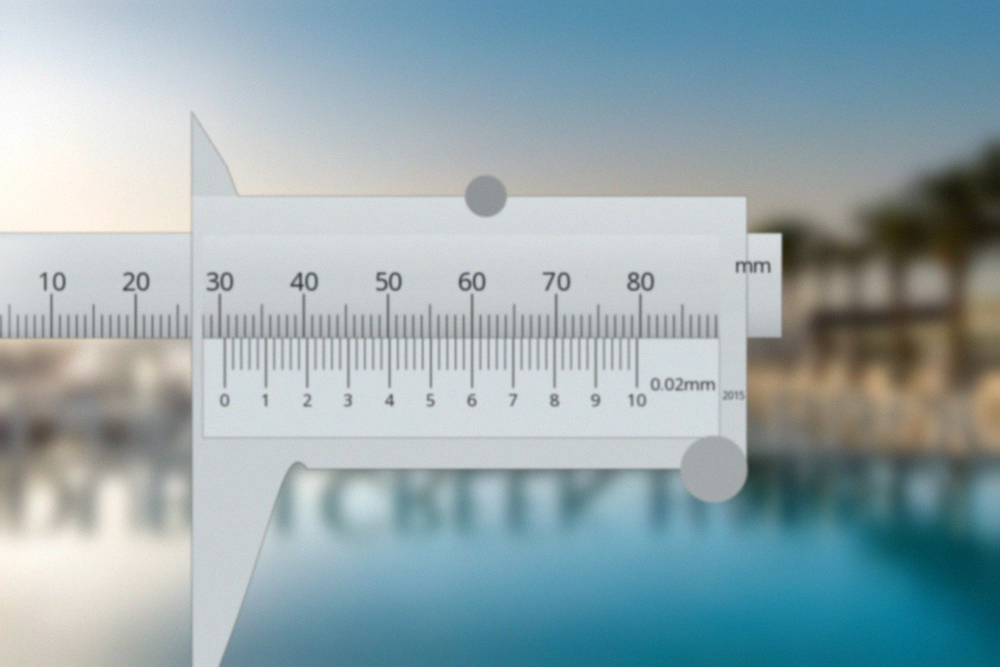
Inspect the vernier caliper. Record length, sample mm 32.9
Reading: mm 30.6
